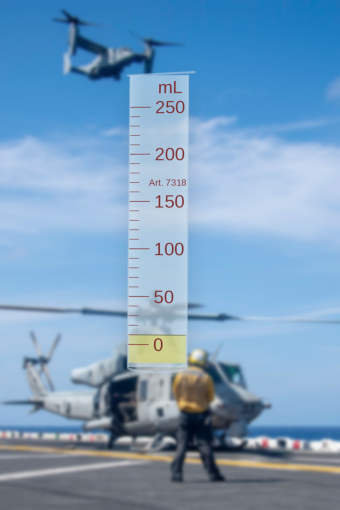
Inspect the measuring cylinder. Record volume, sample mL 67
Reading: mL 10
